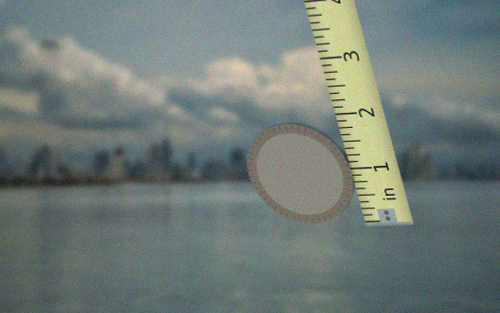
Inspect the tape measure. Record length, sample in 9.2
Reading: in 1.875
